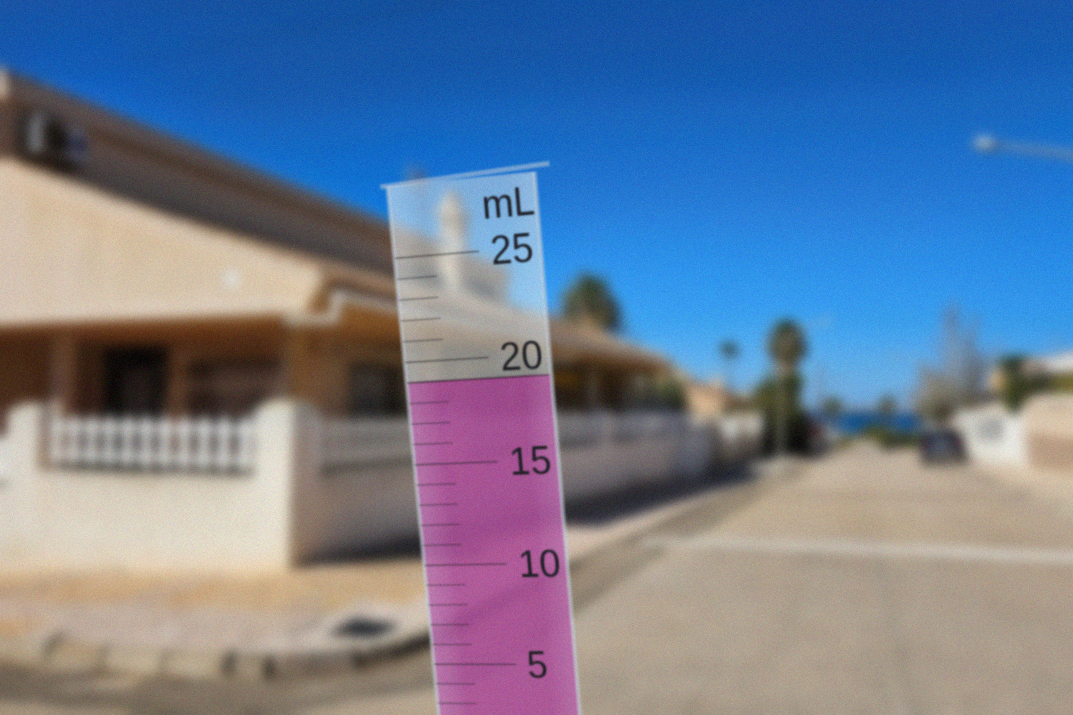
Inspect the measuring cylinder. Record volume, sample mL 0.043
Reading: mL 19
